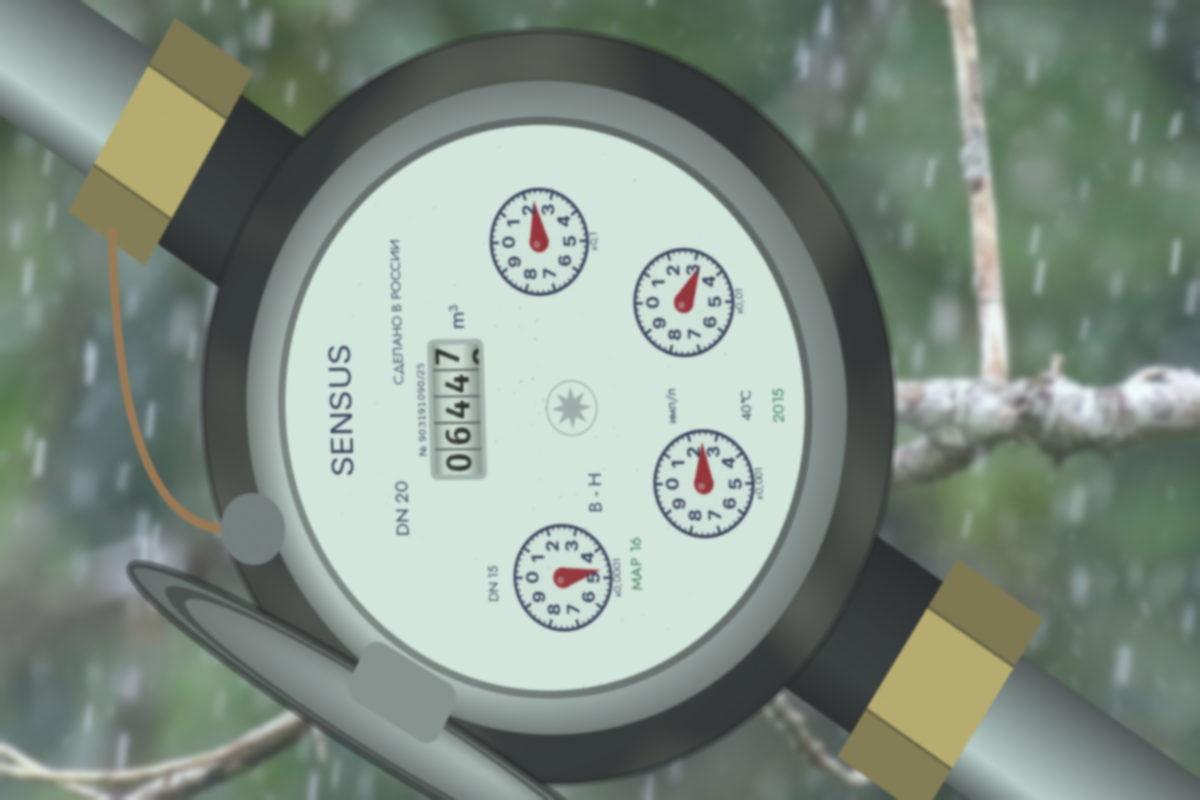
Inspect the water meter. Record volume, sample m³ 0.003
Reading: m³ 6447.2324
